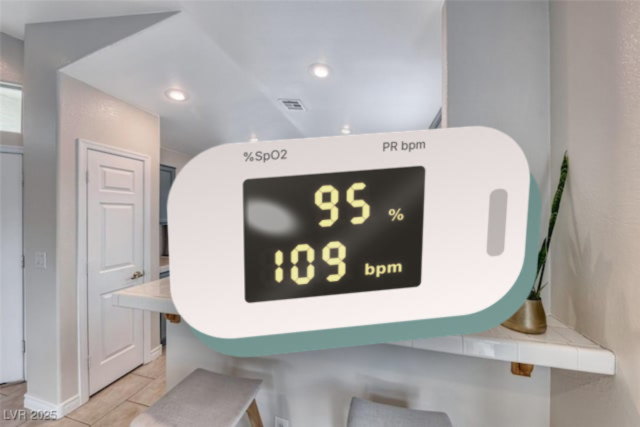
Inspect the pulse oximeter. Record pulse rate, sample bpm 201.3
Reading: bpm 109
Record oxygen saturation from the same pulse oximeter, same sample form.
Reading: % 95
